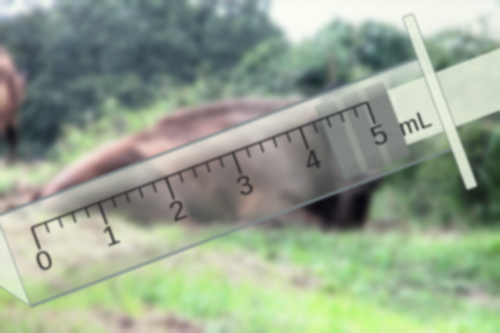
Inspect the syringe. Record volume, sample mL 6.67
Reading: mL 4.3
